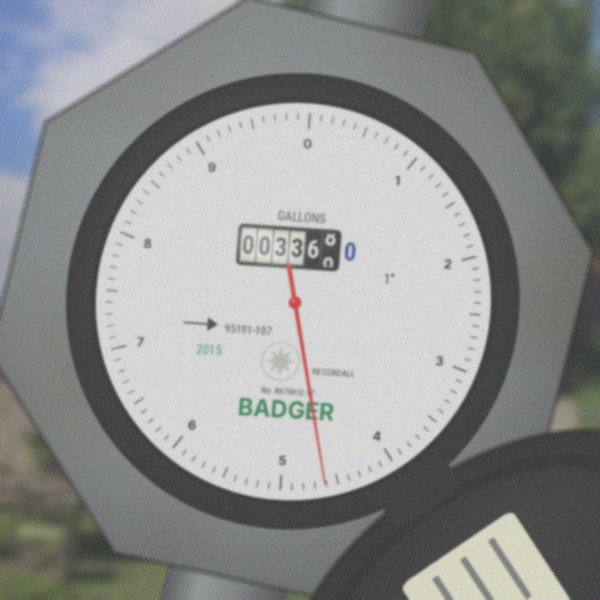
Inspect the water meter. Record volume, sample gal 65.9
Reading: gal 33684.6
